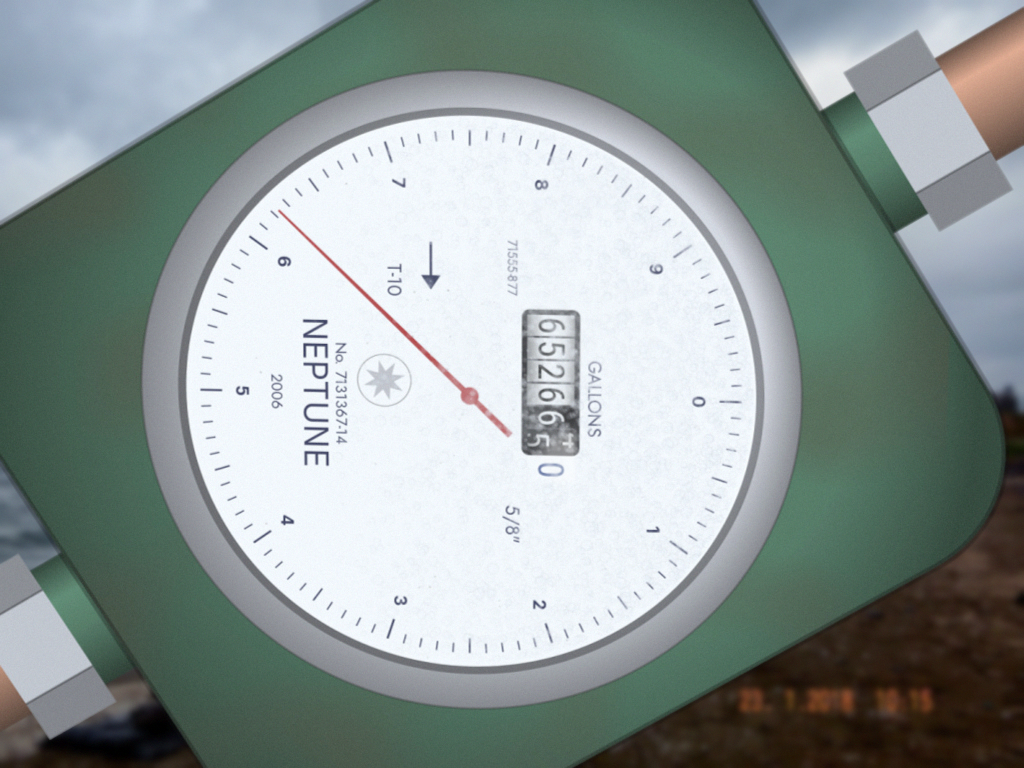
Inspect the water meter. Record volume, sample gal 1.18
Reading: gal 6526646.2
